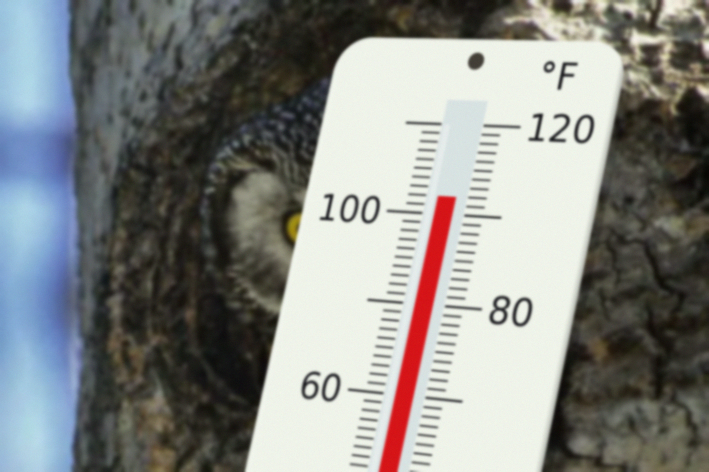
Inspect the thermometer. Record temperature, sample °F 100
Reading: °F 104
